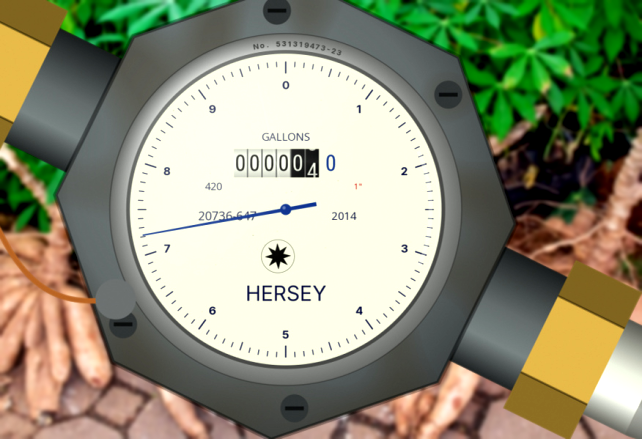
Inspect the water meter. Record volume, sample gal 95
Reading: gal 37.2
